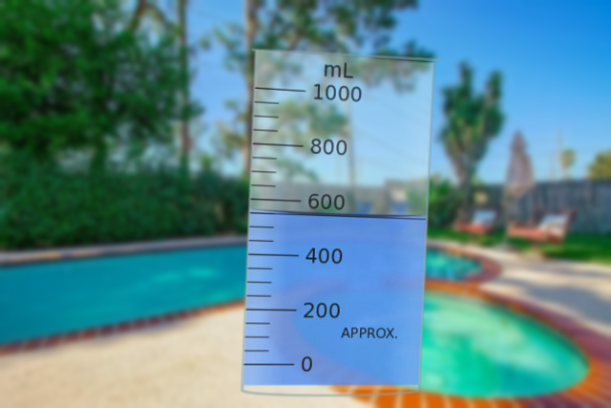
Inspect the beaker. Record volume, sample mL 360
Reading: mL 550
